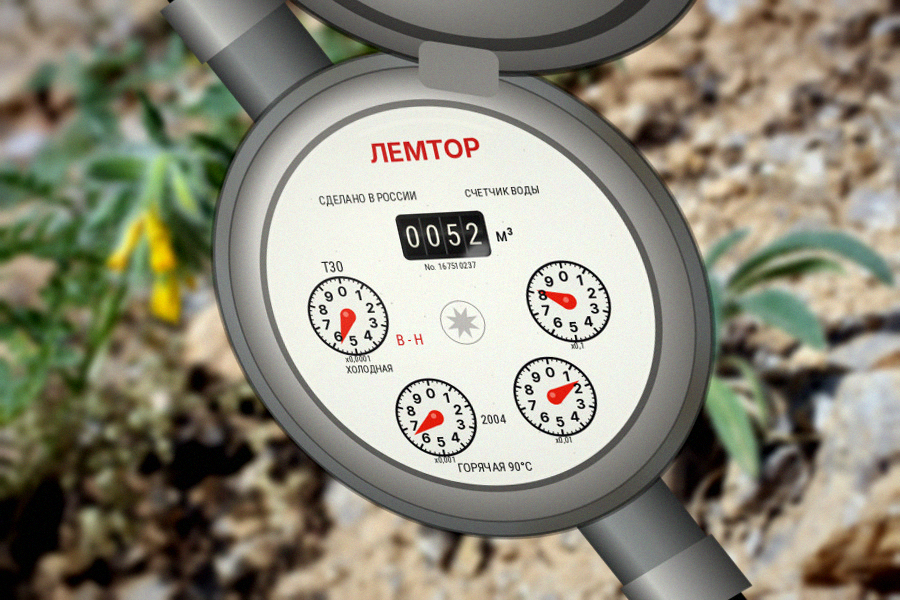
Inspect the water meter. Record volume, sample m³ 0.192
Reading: m³ 52.8165
